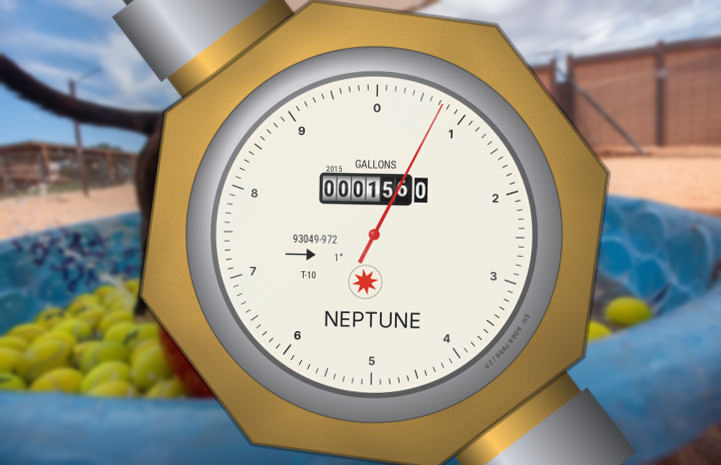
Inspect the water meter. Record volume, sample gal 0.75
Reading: gal 1560.7
